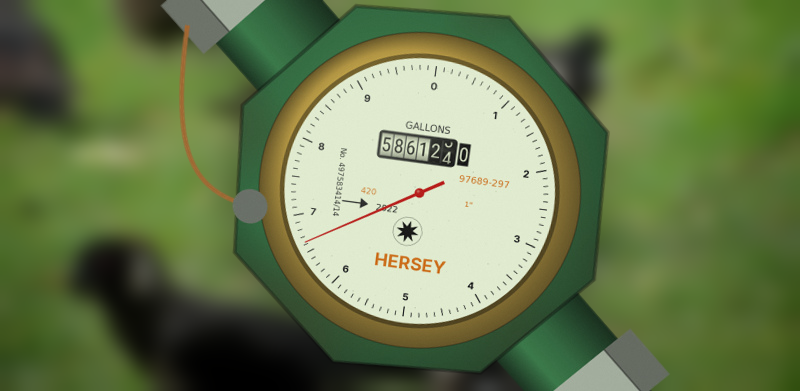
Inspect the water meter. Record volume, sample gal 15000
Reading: gal 5861236.6
